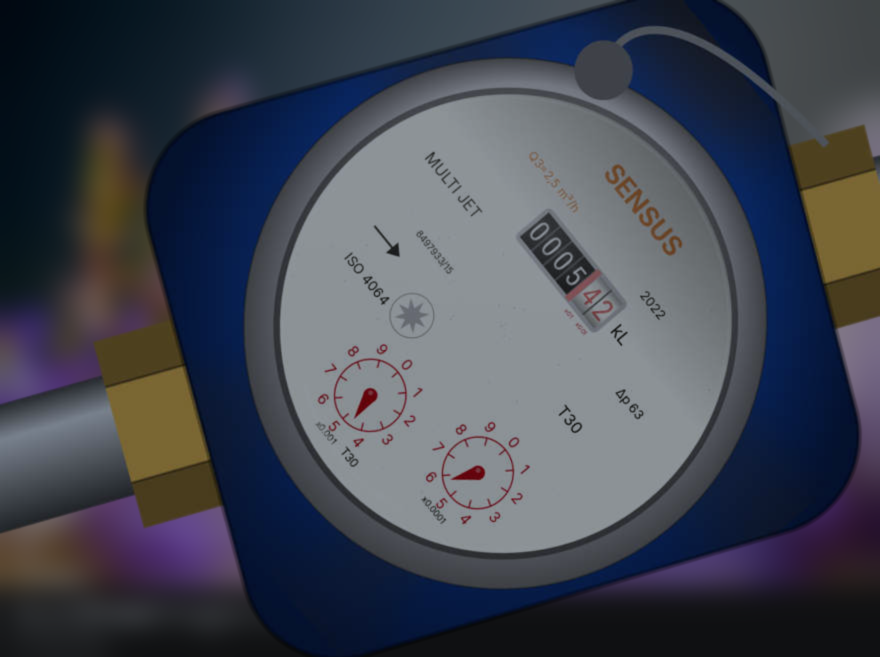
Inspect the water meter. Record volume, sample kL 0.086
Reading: kL 5.4245
